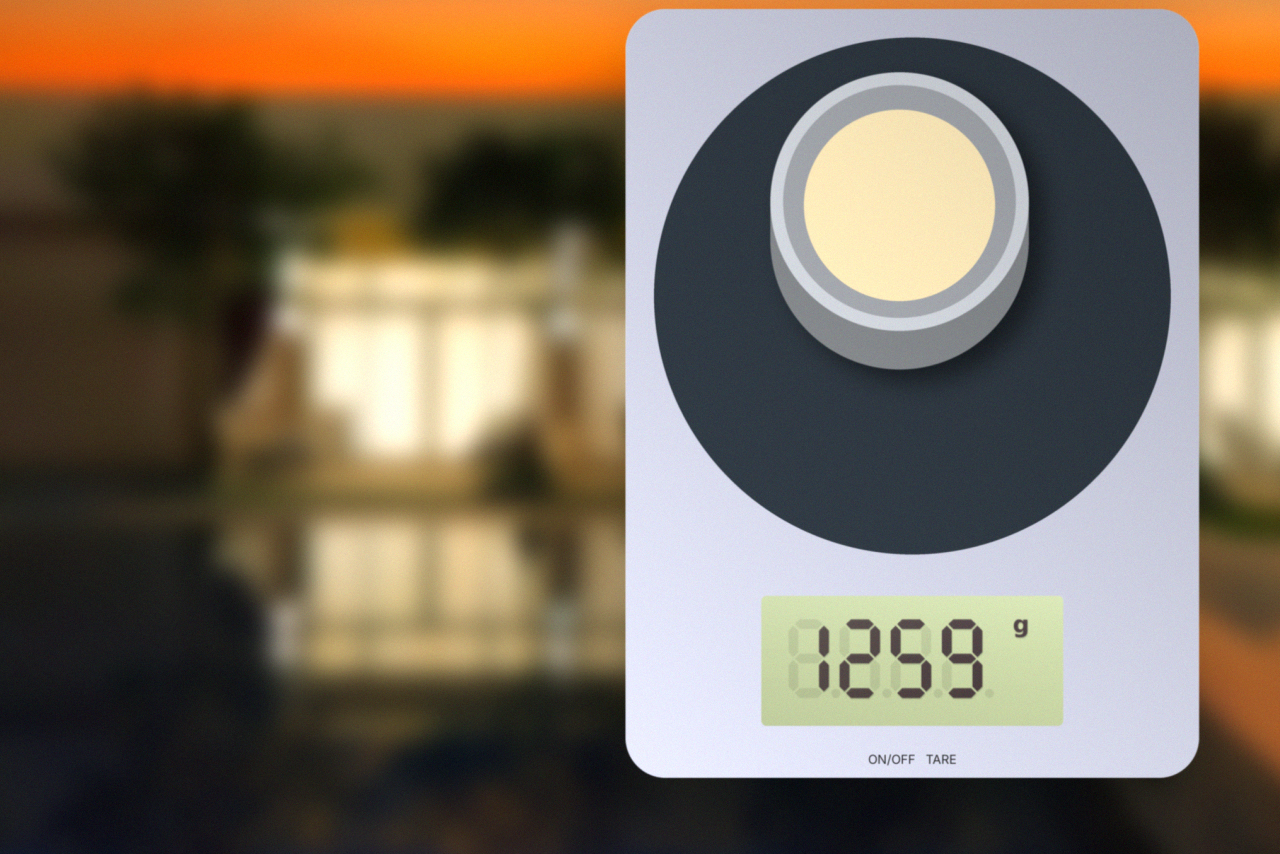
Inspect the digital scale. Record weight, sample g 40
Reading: g 1259
